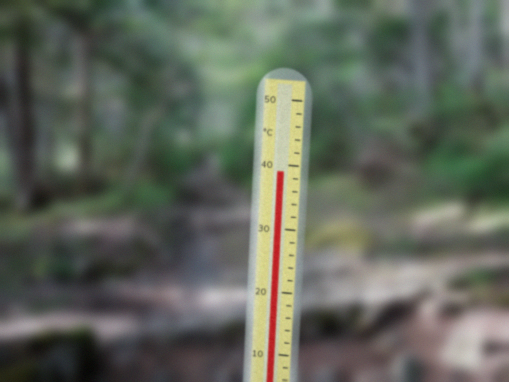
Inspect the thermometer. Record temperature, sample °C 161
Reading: °C 39
